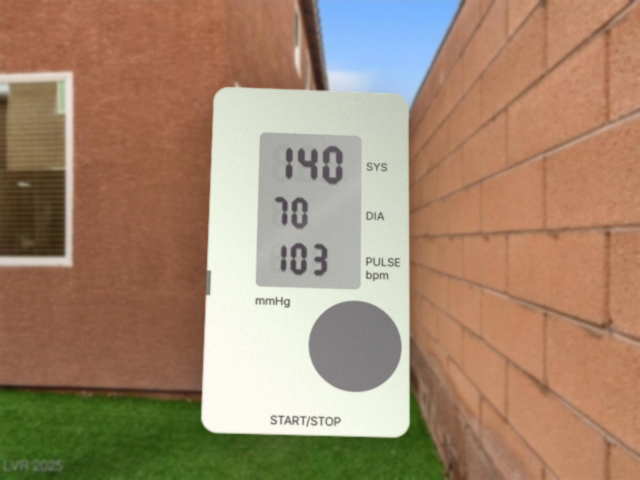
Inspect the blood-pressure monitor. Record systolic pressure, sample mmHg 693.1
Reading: mmHg 140
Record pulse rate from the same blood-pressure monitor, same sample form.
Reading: bpm 103
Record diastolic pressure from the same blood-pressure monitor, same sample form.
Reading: mmHg 70
